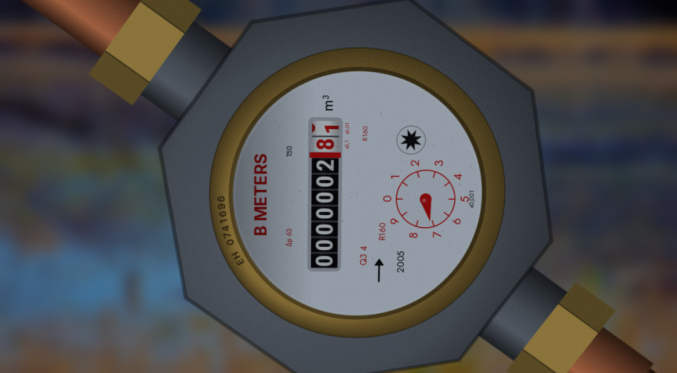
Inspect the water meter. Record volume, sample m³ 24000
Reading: m³ 2.807
